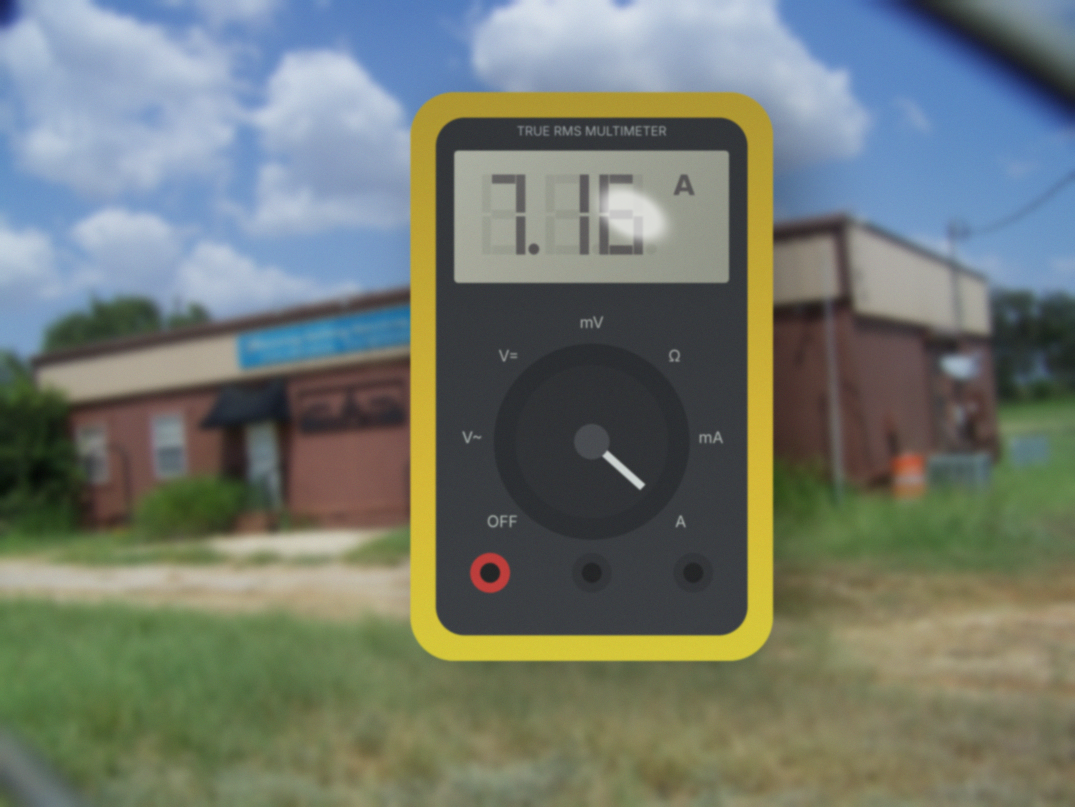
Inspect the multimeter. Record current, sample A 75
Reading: A 7.16
